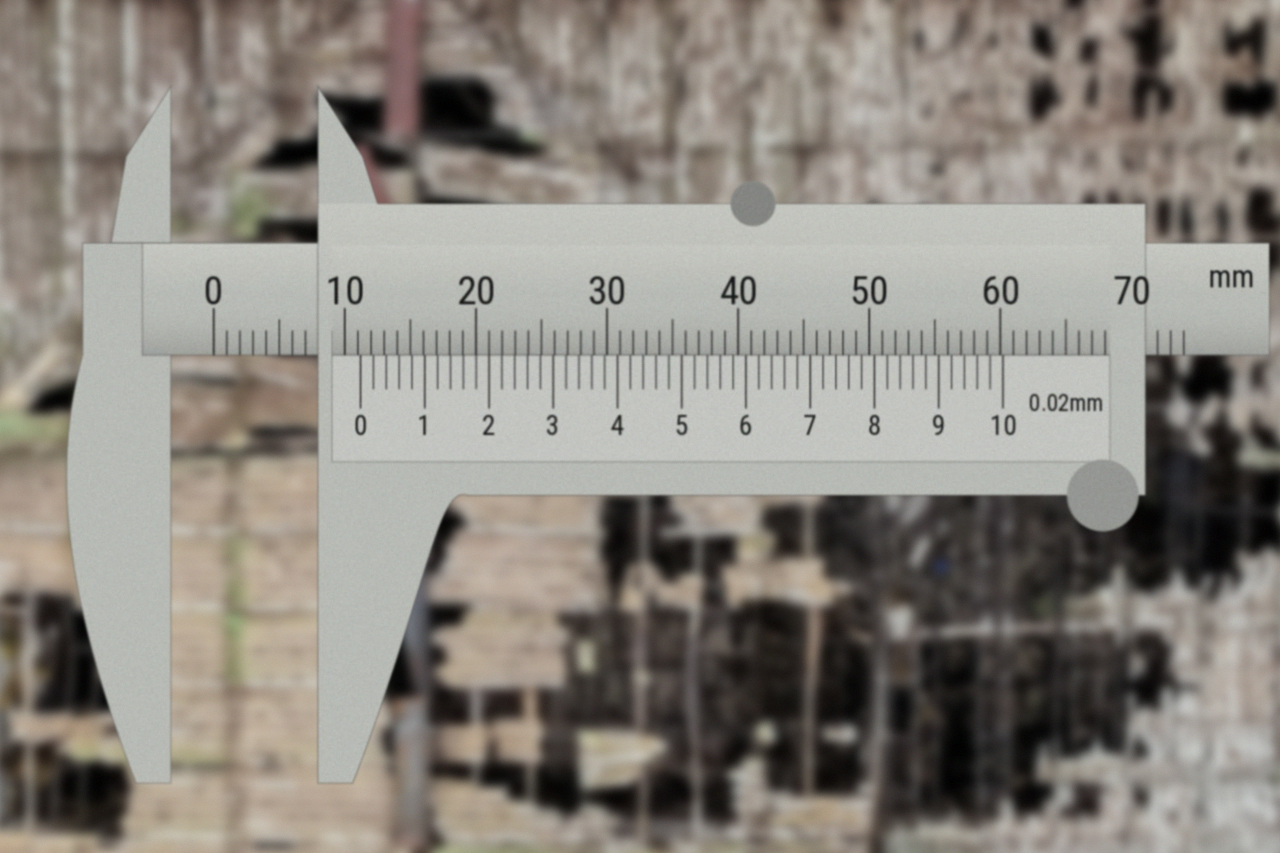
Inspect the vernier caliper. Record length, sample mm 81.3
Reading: mm 11.2
